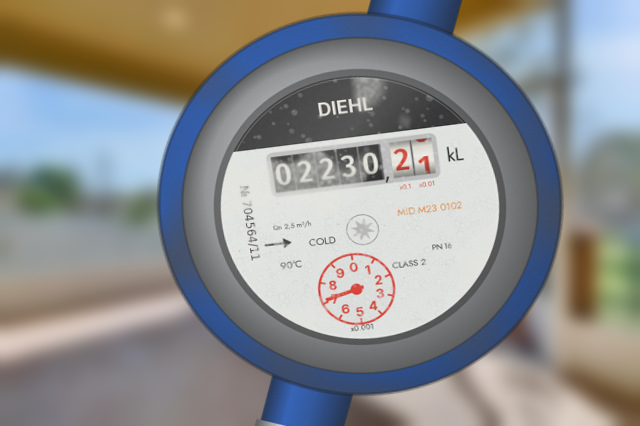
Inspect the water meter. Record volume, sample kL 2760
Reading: kL 2230.207
